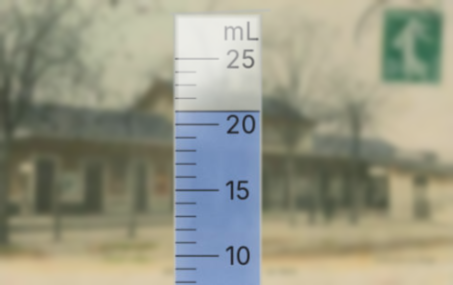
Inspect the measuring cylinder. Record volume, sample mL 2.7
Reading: mL 21
